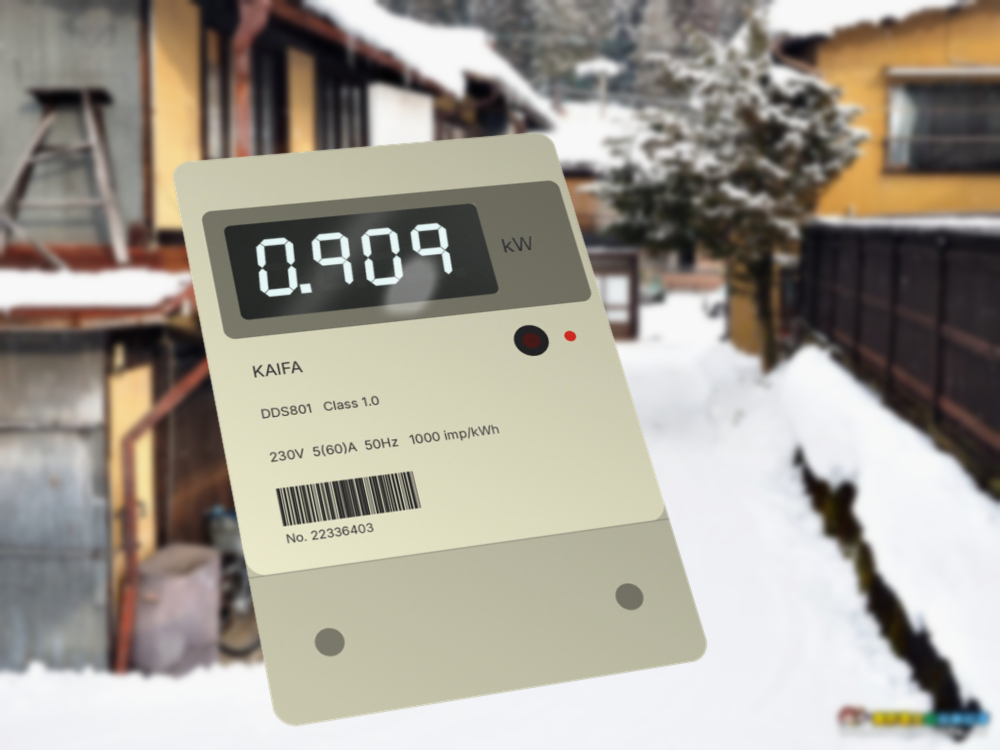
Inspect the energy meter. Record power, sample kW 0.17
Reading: kW 0.909
